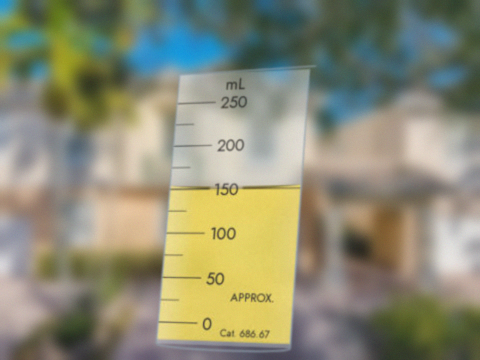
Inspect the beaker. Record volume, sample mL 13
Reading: mL 150
